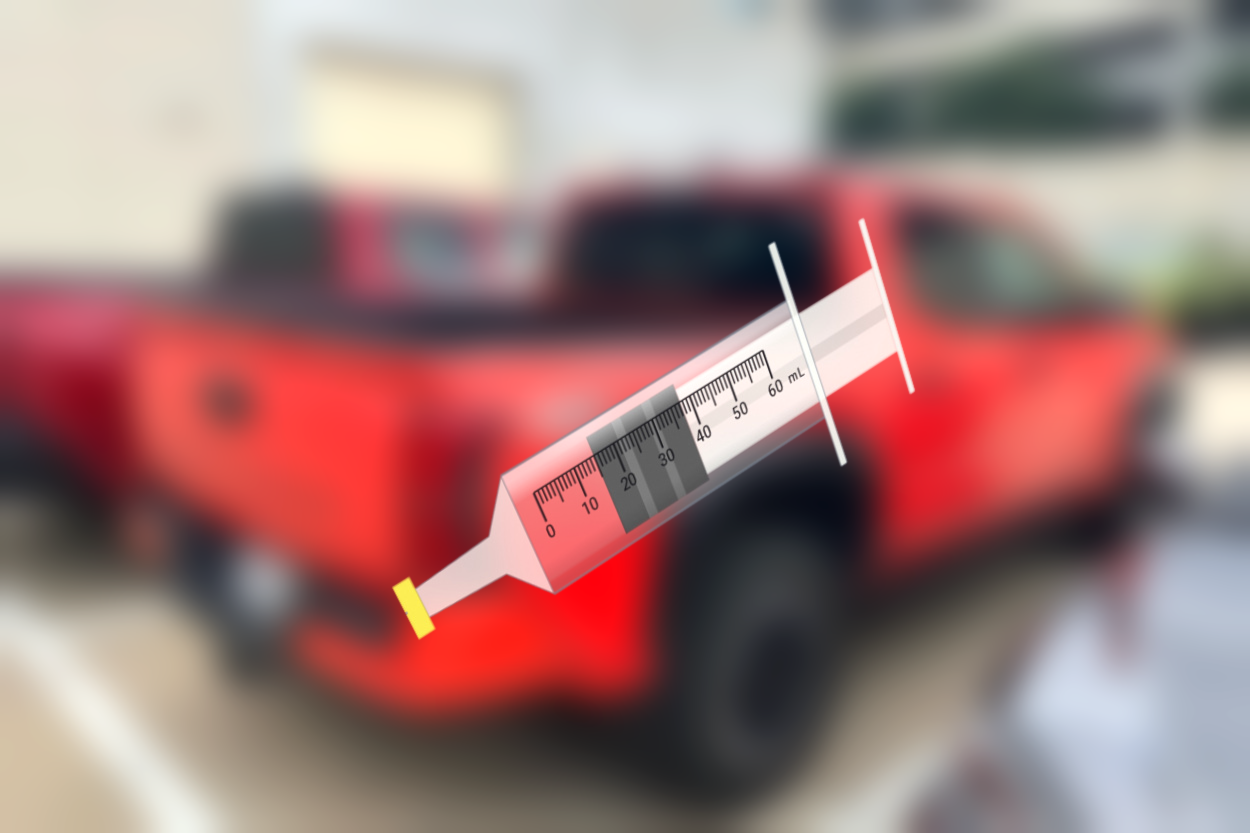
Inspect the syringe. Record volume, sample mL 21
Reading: mL 15
